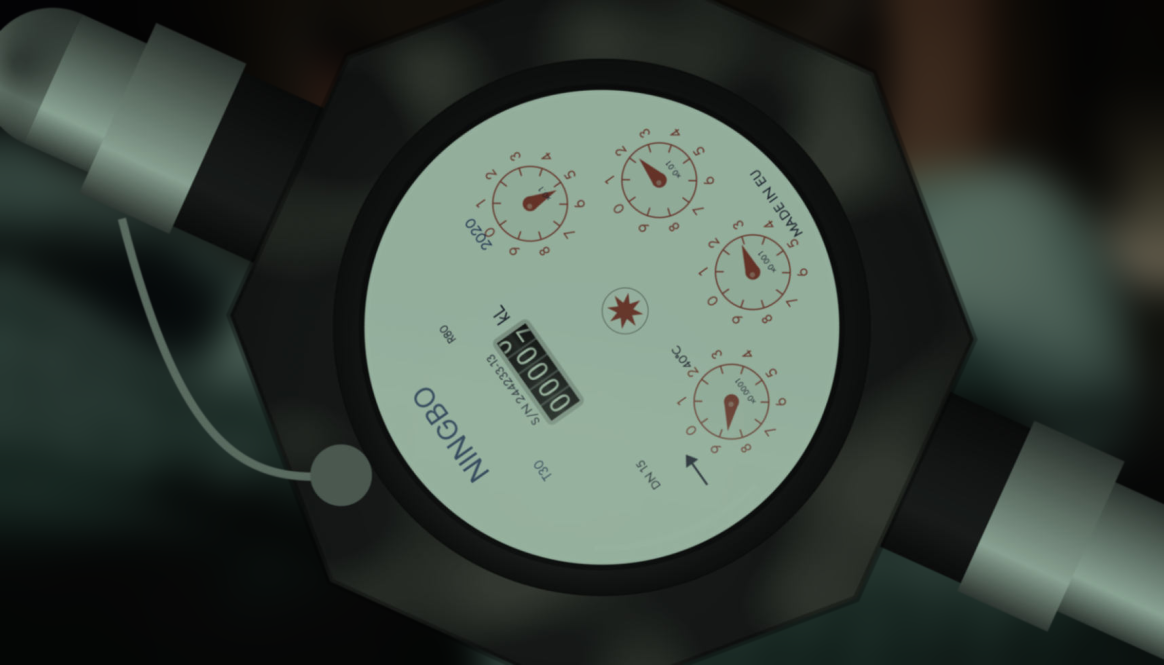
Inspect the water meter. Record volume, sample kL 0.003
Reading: kL 6.5228
